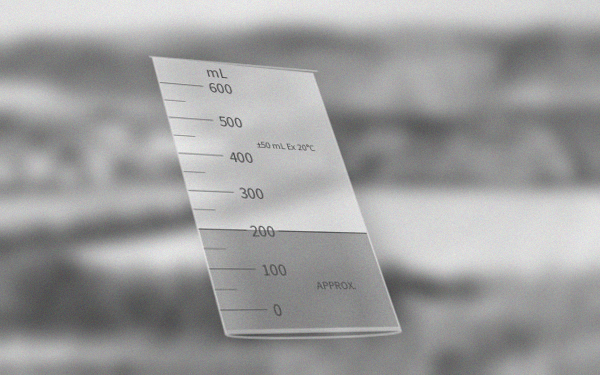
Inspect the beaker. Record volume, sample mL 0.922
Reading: mL 200
